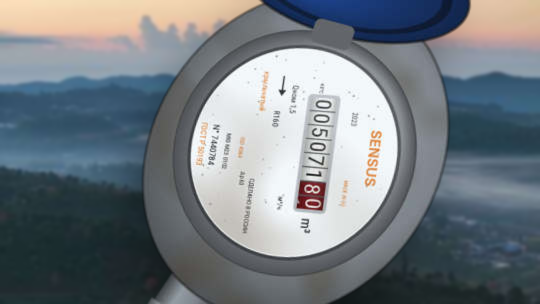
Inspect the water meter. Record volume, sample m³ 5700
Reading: m³ 5071.80
